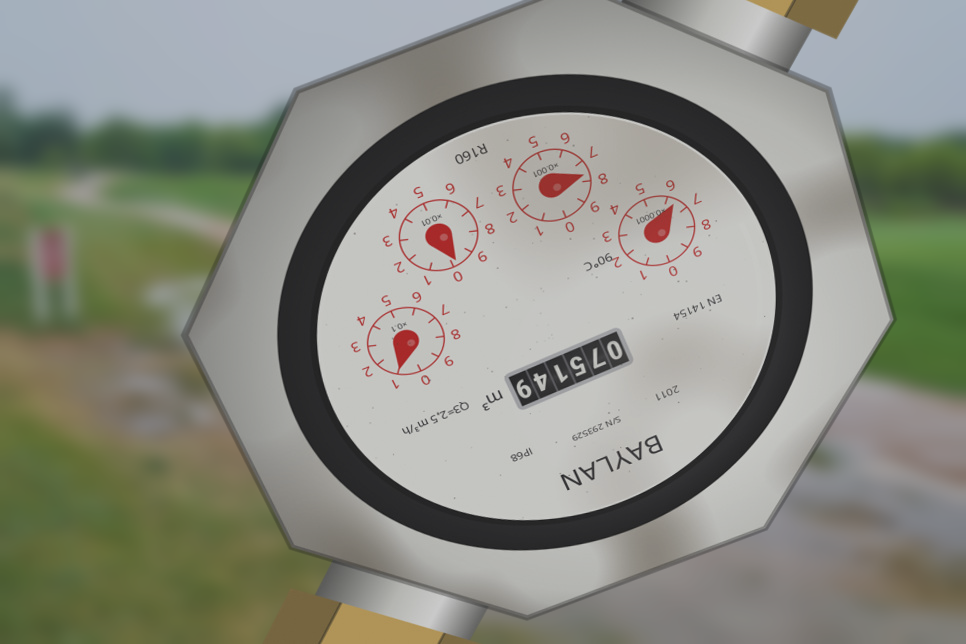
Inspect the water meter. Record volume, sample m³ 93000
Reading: m³ 75149.0976
